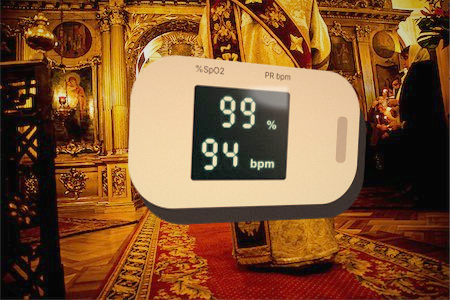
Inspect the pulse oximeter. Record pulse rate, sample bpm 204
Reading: bpm 94
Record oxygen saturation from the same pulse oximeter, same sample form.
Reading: % 99
